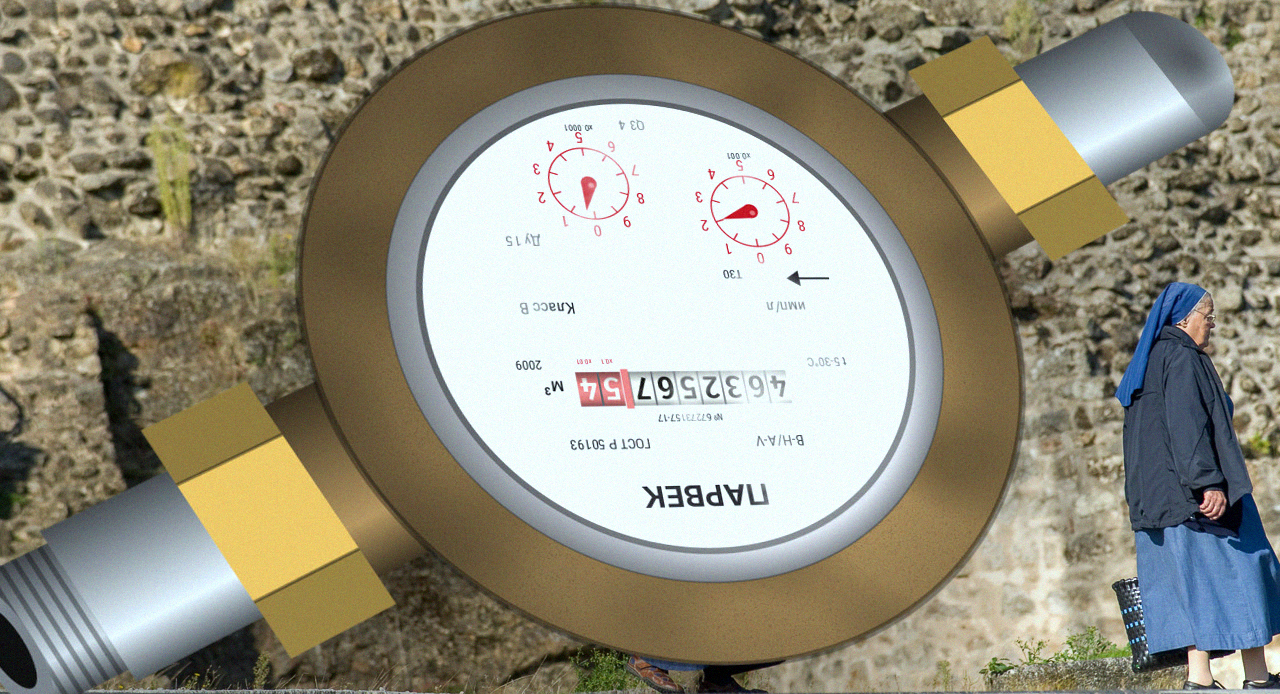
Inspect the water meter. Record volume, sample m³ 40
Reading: m³ 4632567.5420
